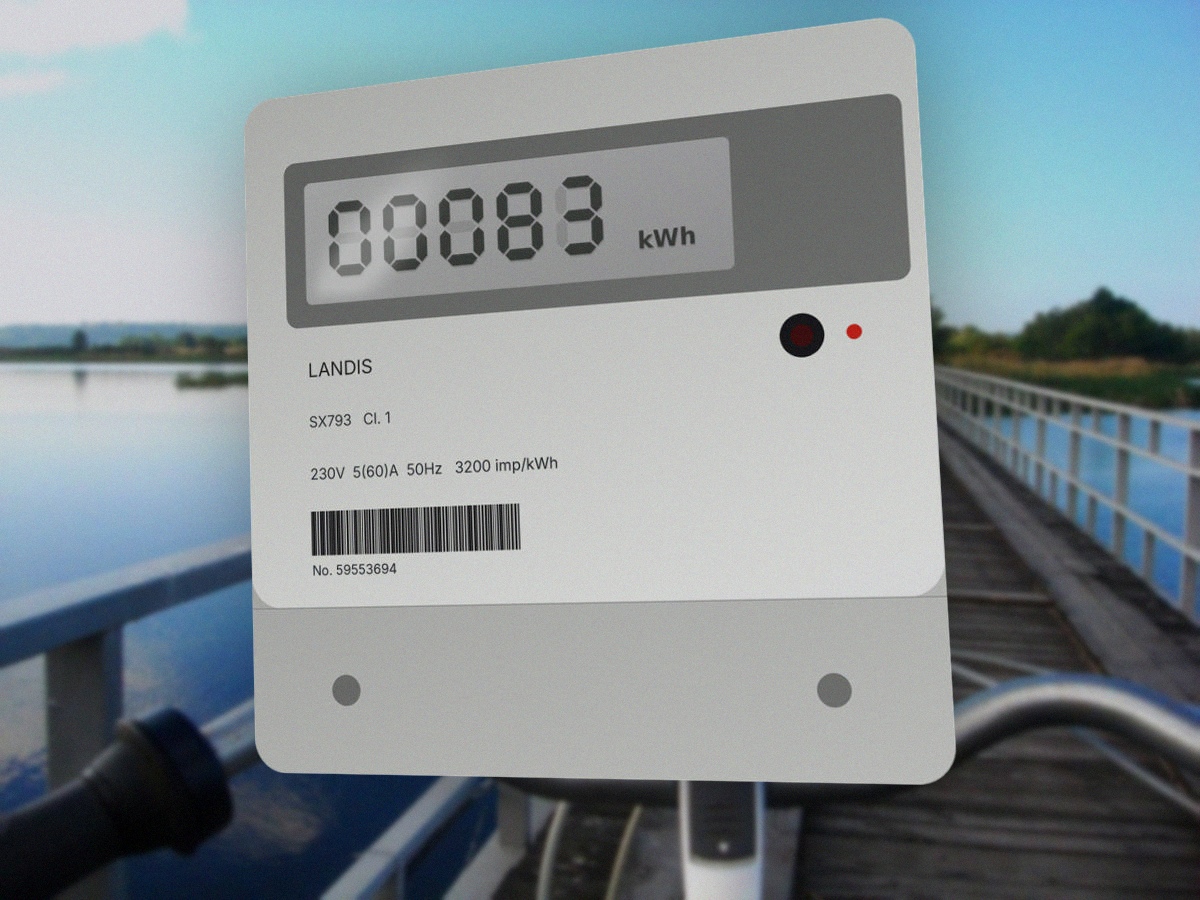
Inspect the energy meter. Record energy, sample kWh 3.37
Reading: kWh 83
